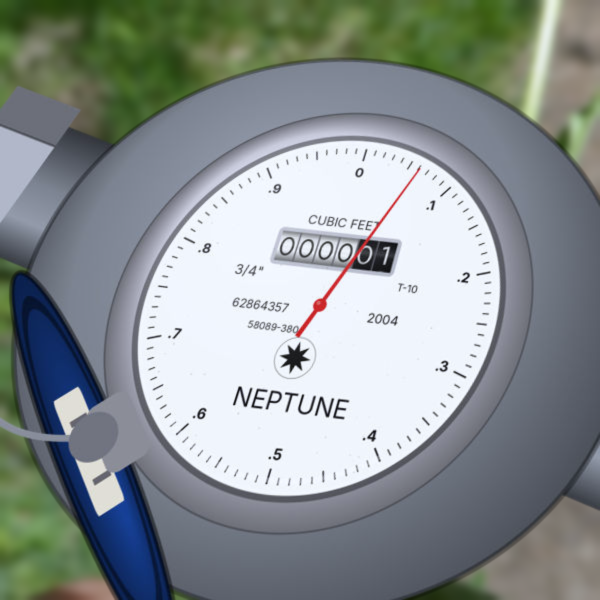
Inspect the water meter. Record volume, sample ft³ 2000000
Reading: ft³ 1.06
